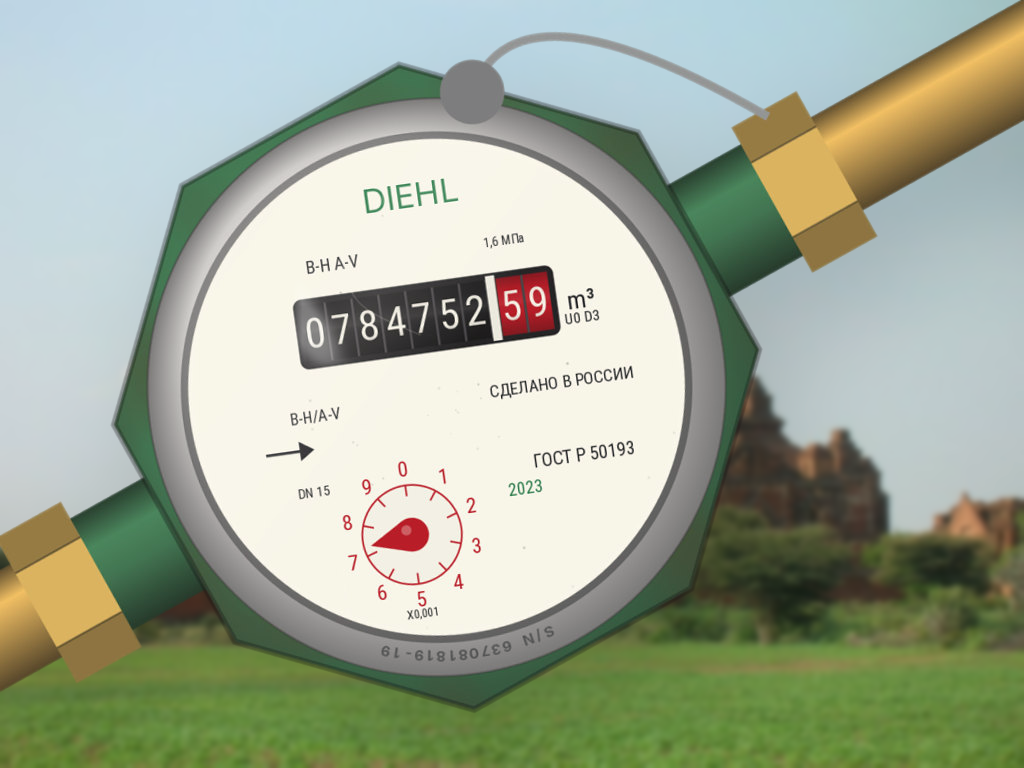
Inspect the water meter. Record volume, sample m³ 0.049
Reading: m³ 784752.597
